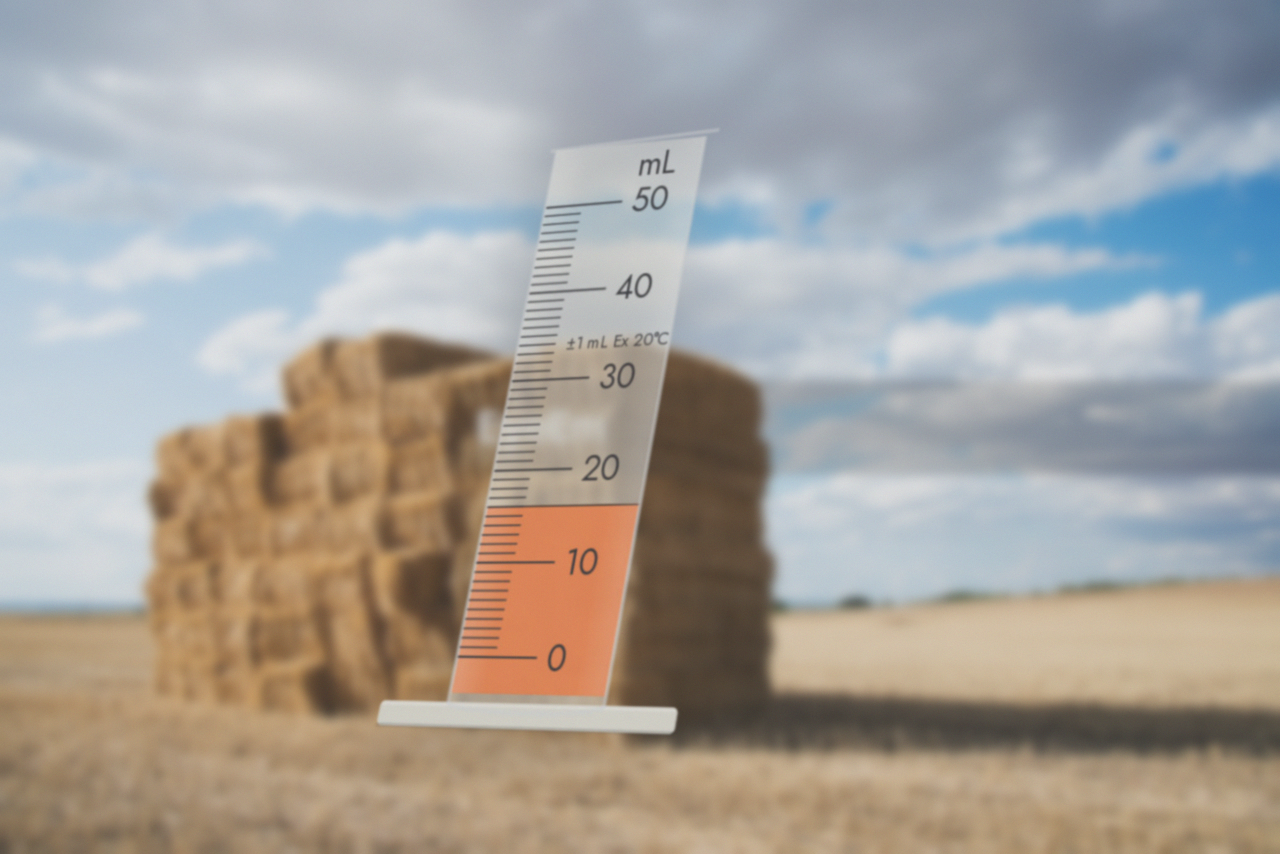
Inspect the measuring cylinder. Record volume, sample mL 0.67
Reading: mL 16
